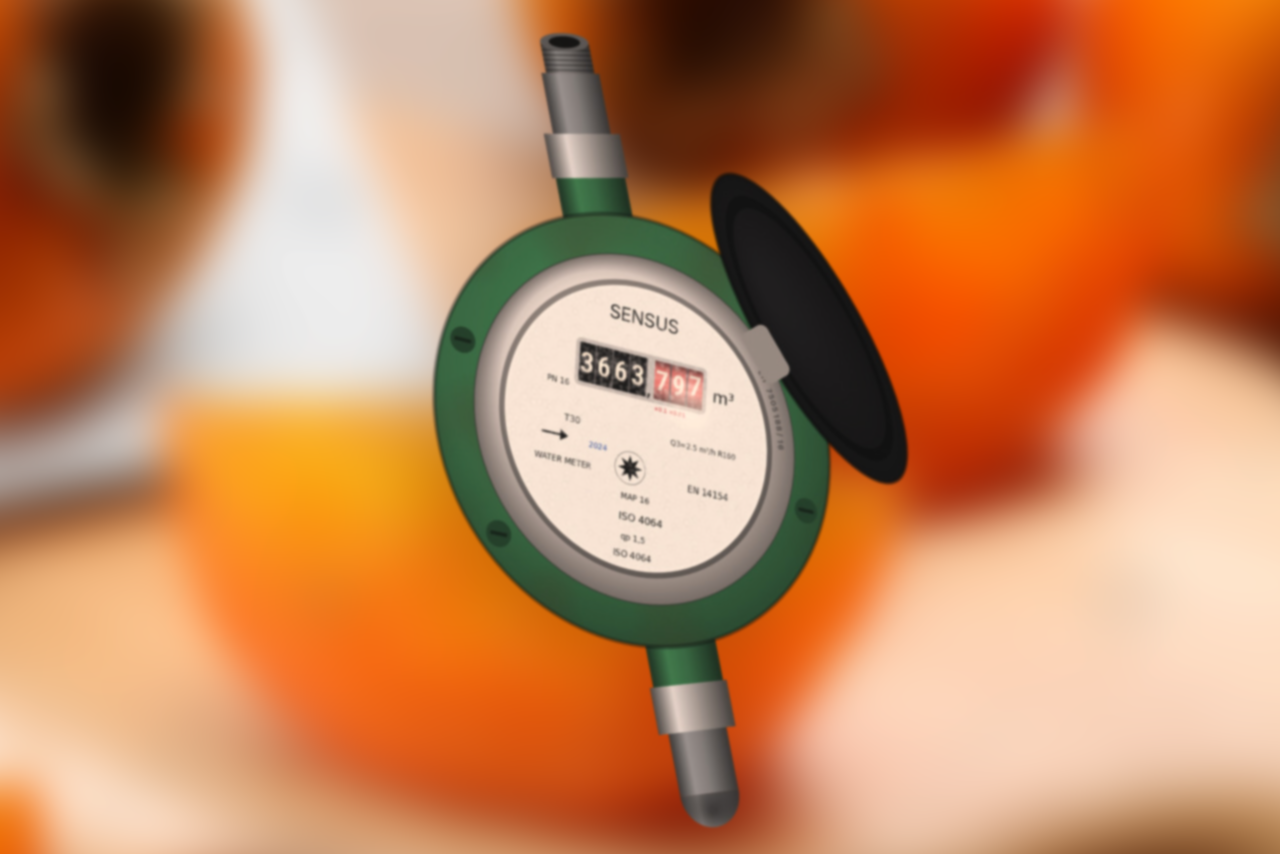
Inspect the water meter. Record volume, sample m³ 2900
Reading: m³ 3663.797
